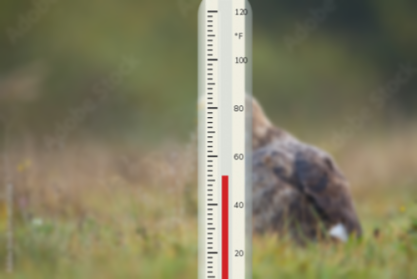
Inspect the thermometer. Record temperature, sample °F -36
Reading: °F 52
